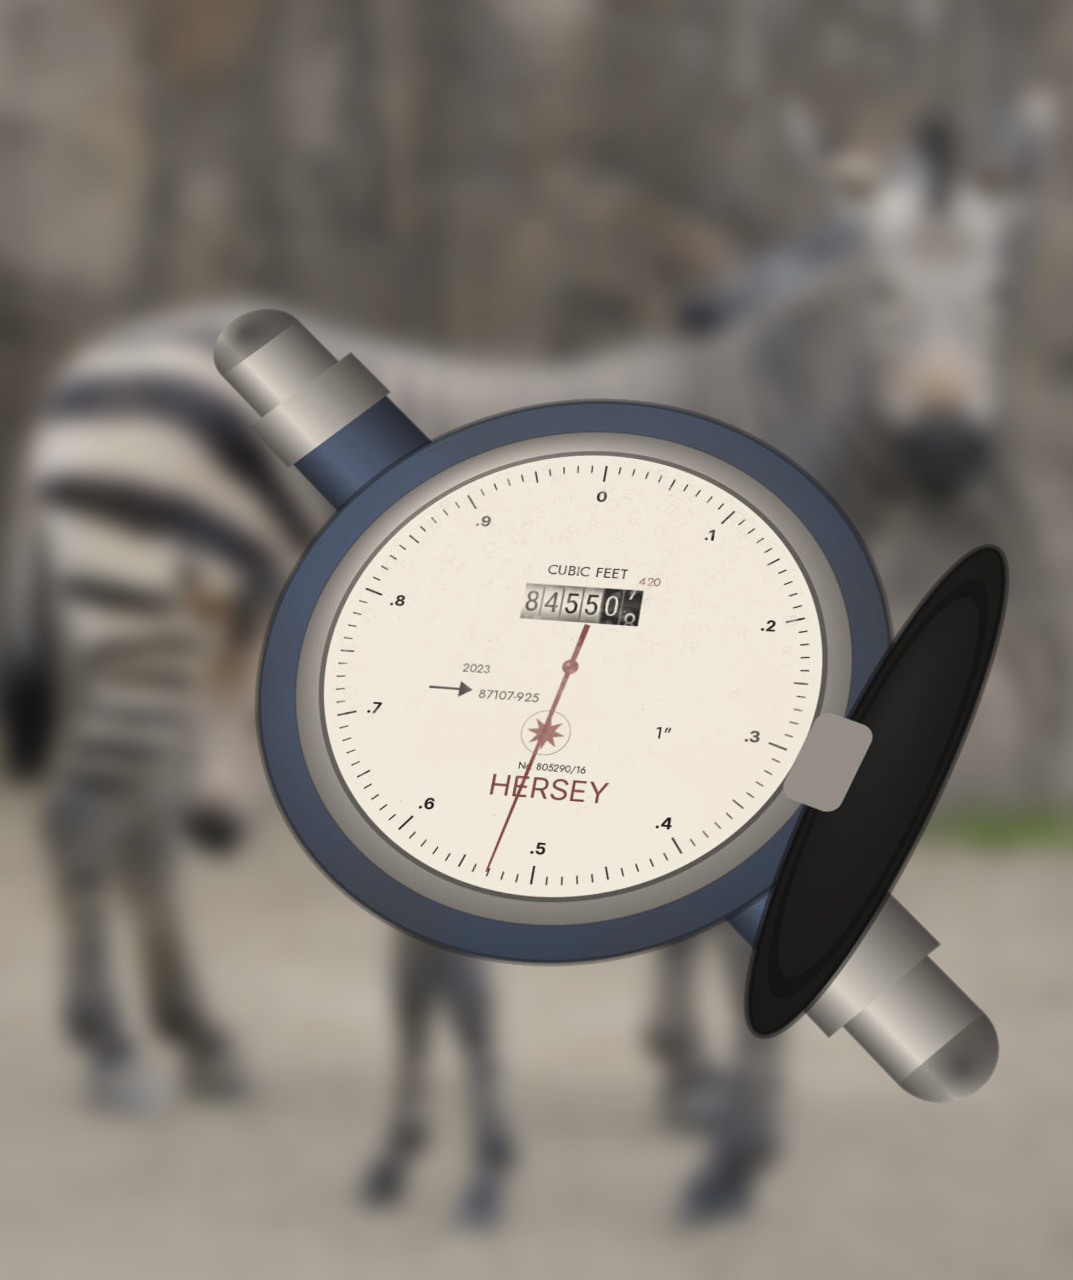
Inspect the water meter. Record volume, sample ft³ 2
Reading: ft³ 845507.53
